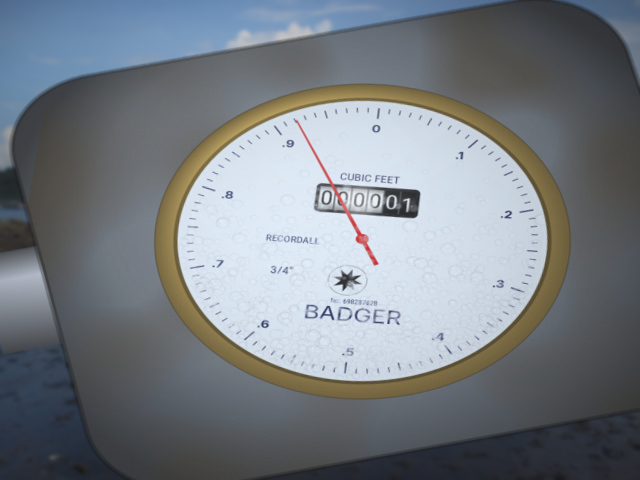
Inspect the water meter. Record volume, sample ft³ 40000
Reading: ft³ 0.92
